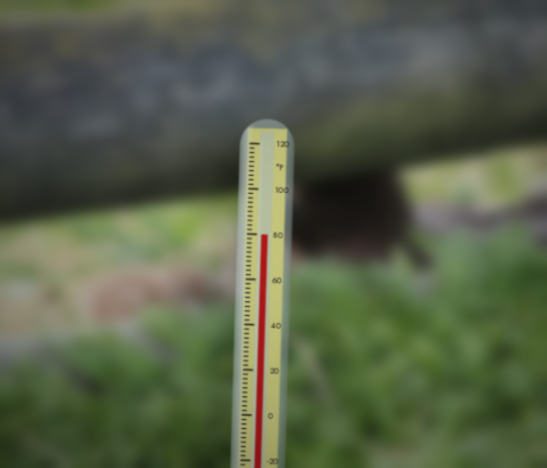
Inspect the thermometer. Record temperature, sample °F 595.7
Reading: °F 80
